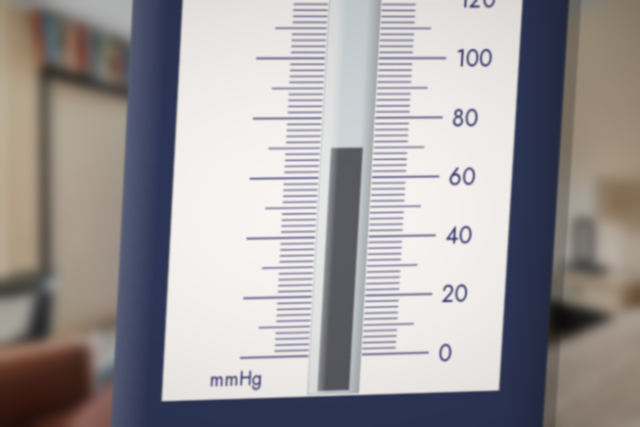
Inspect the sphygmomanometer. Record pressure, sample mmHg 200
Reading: mmHg 70
